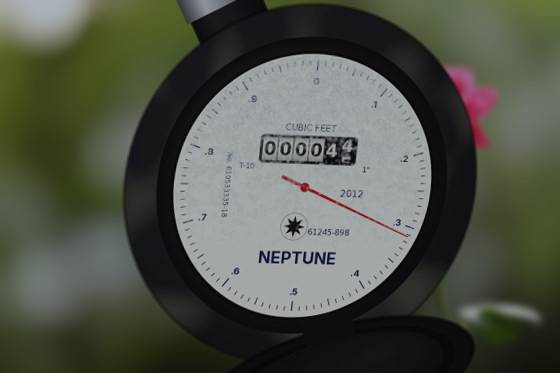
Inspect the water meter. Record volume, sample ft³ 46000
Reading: ft³ 44.31
